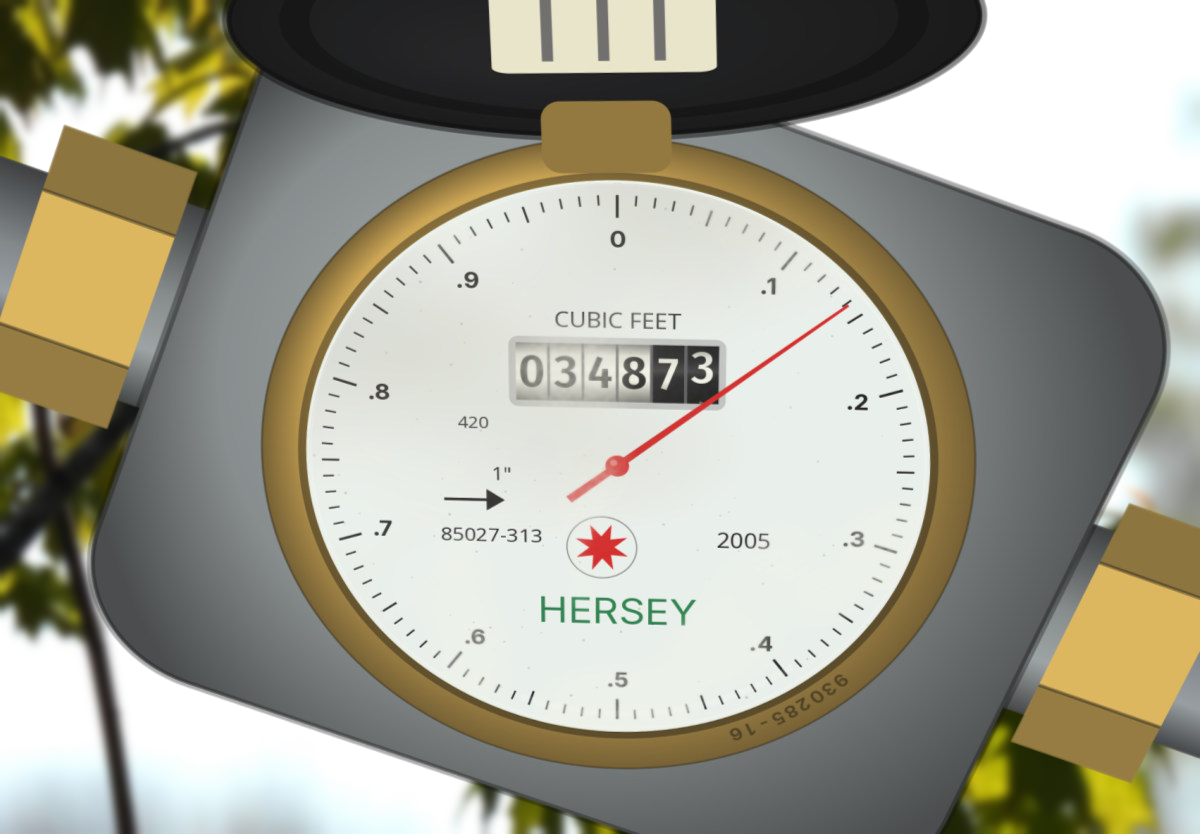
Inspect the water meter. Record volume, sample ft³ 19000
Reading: ft³ 34873.14
